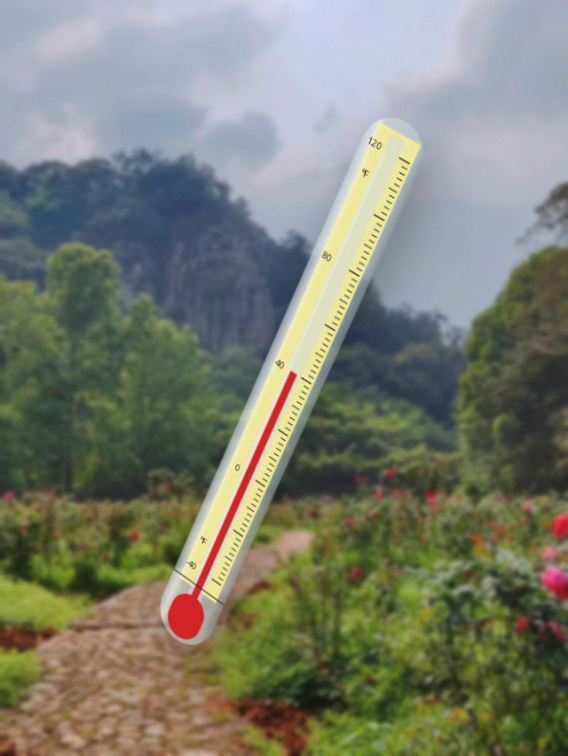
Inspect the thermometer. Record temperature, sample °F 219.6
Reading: °F 40
